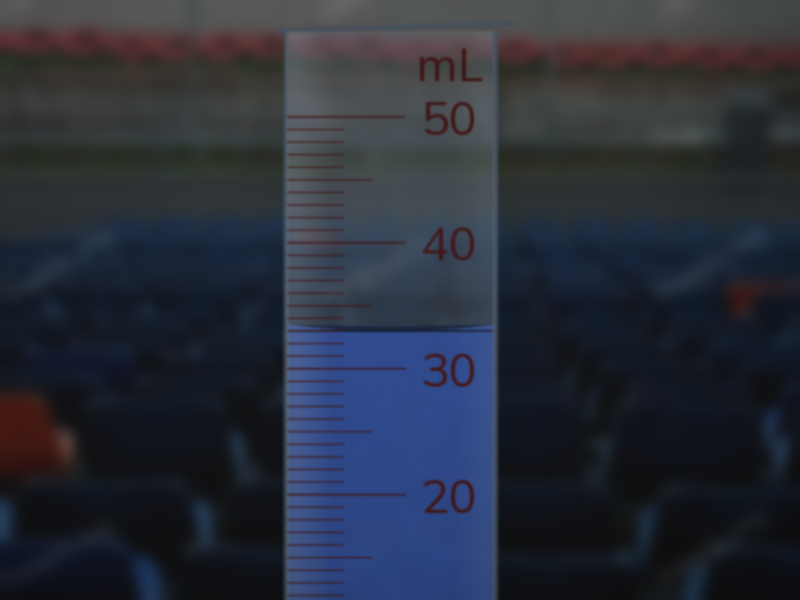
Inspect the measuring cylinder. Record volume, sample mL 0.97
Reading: mL 33
